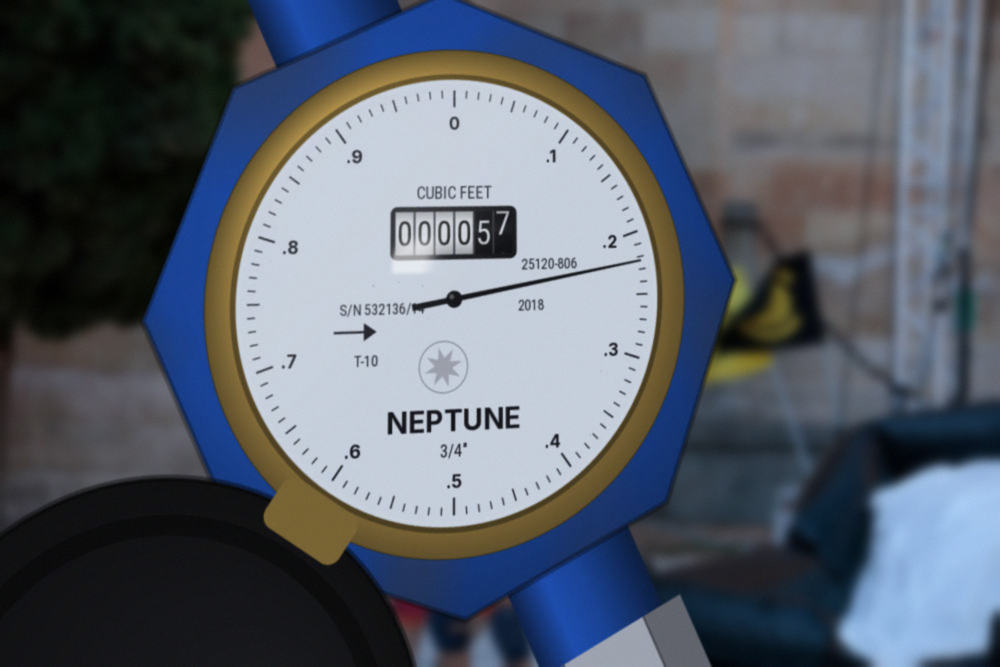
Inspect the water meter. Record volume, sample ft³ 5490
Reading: ft³ 57.22
